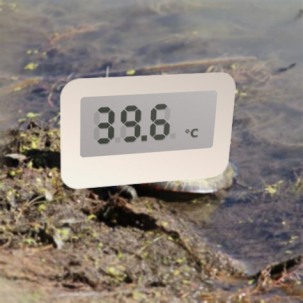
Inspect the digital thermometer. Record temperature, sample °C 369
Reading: °C 39.6
